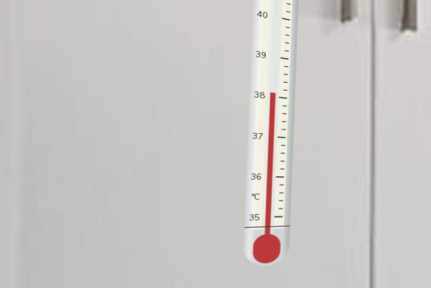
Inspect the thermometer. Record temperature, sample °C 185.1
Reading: °C 38.1
